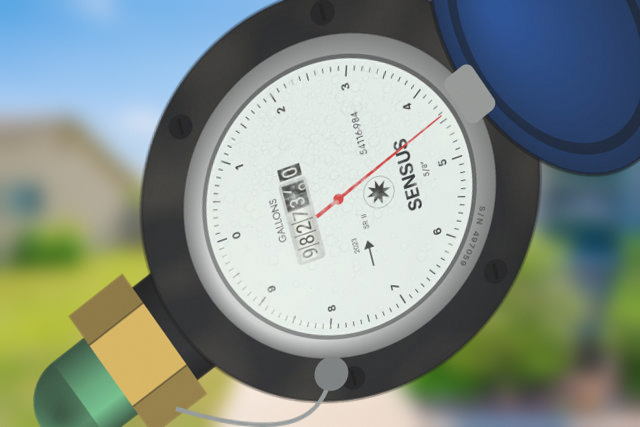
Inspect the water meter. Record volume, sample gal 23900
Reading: gal 9827374.4
